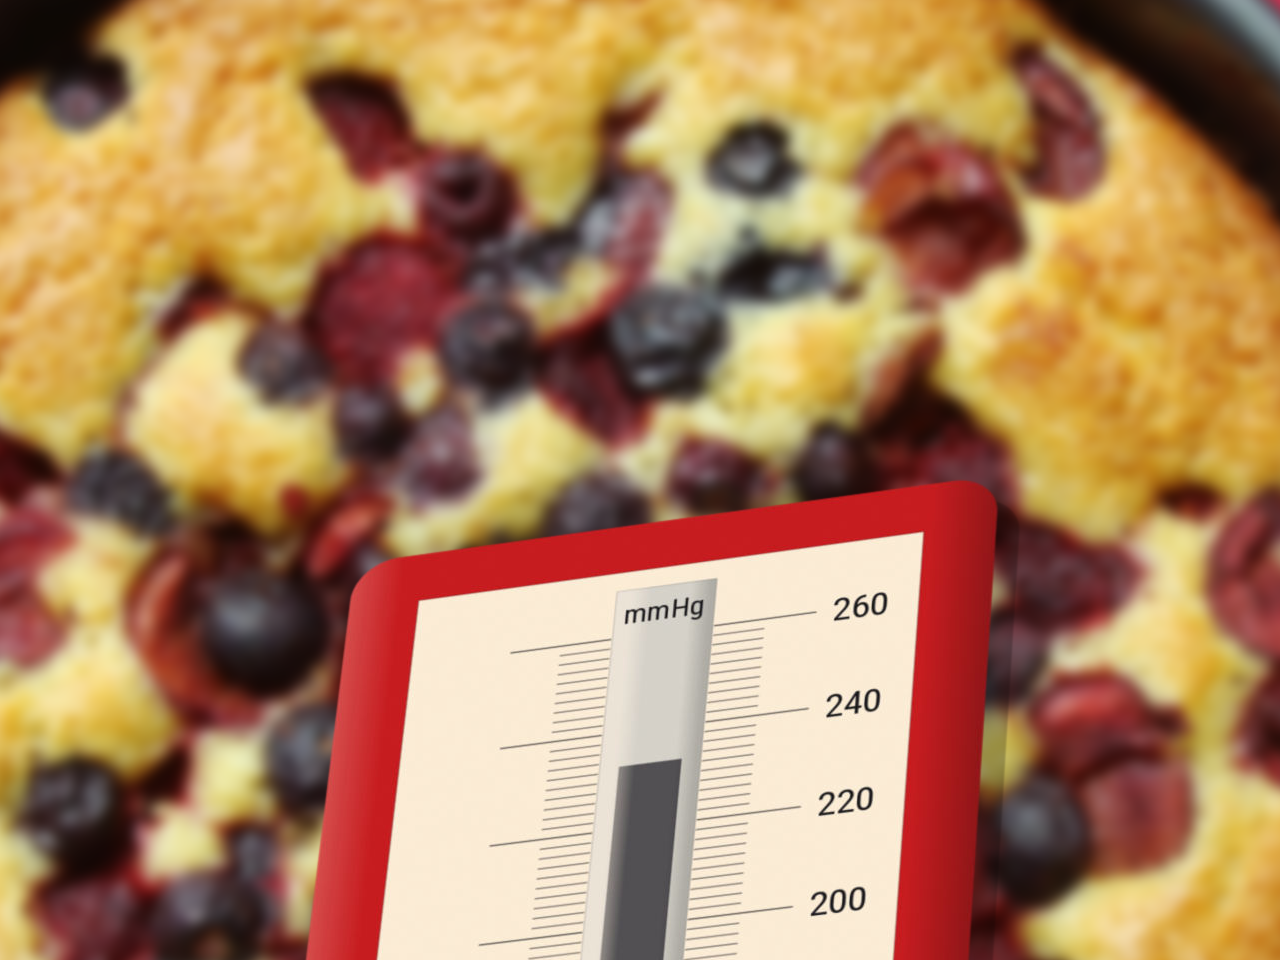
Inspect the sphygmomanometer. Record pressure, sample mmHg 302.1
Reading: mmHg 233
